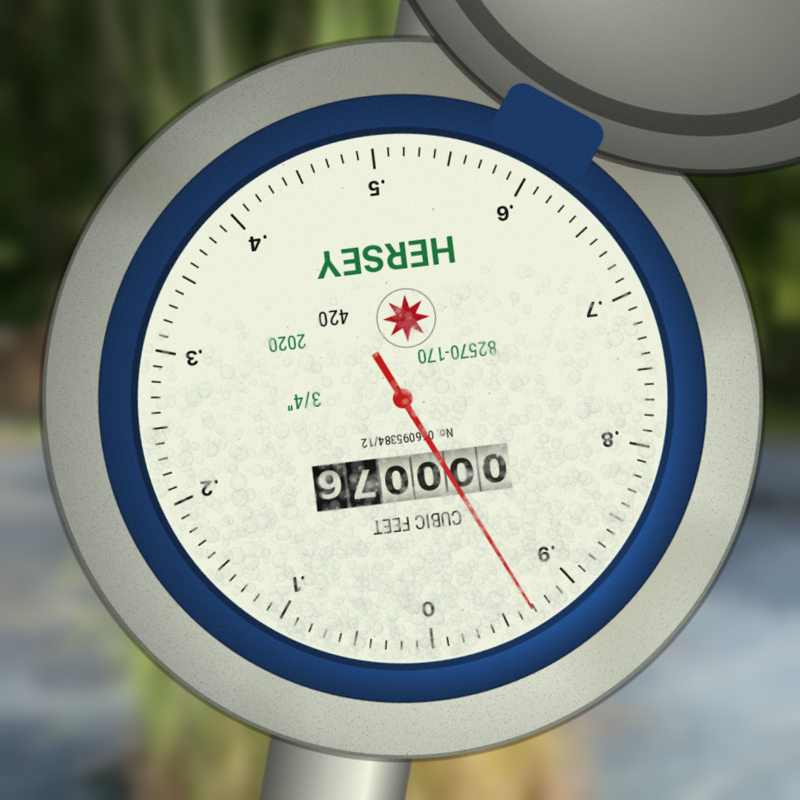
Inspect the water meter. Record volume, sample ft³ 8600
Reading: ft³ 75.93
